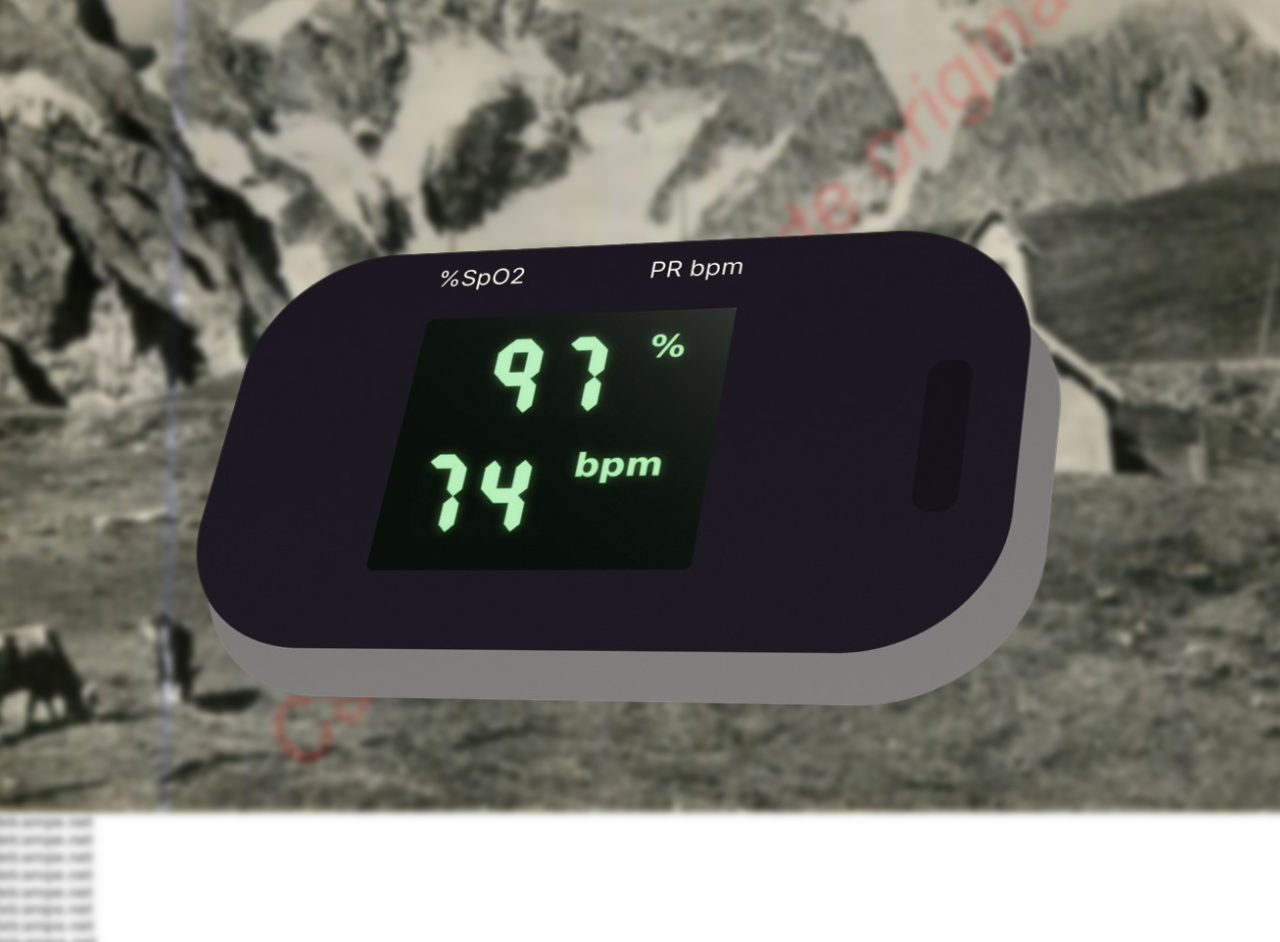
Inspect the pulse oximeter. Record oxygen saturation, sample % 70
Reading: % 97
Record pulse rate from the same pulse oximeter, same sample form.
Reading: bpm 74
